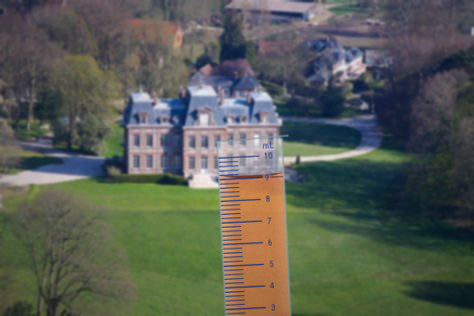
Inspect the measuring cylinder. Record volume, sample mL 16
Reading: mL 9
